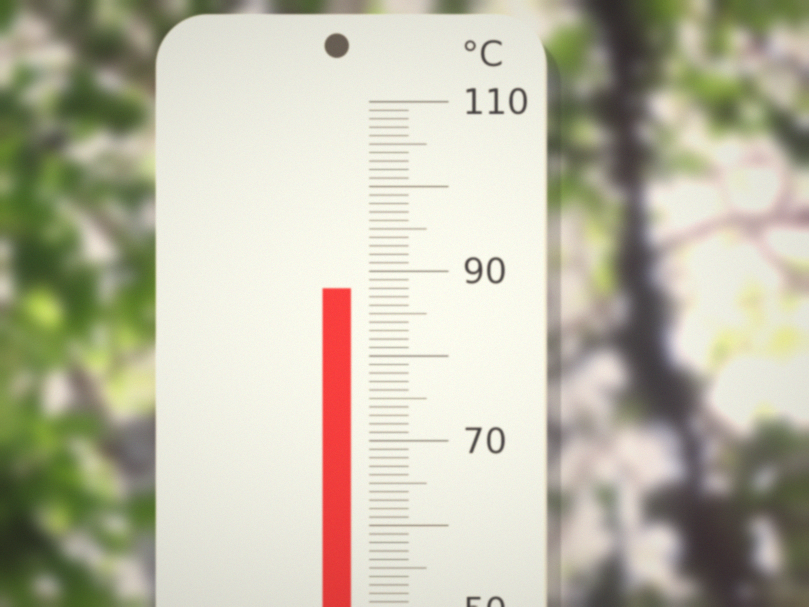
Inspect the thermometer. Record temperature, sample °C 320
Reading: °C 88
